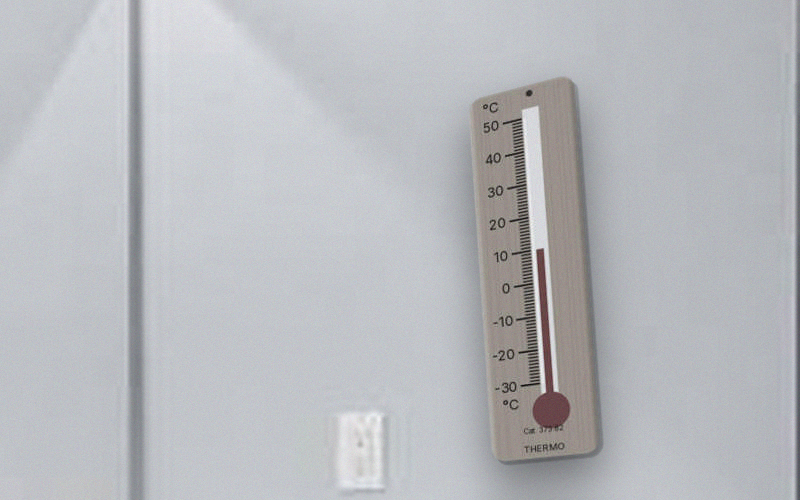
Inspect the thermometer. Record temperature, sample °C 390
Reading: °C 10
